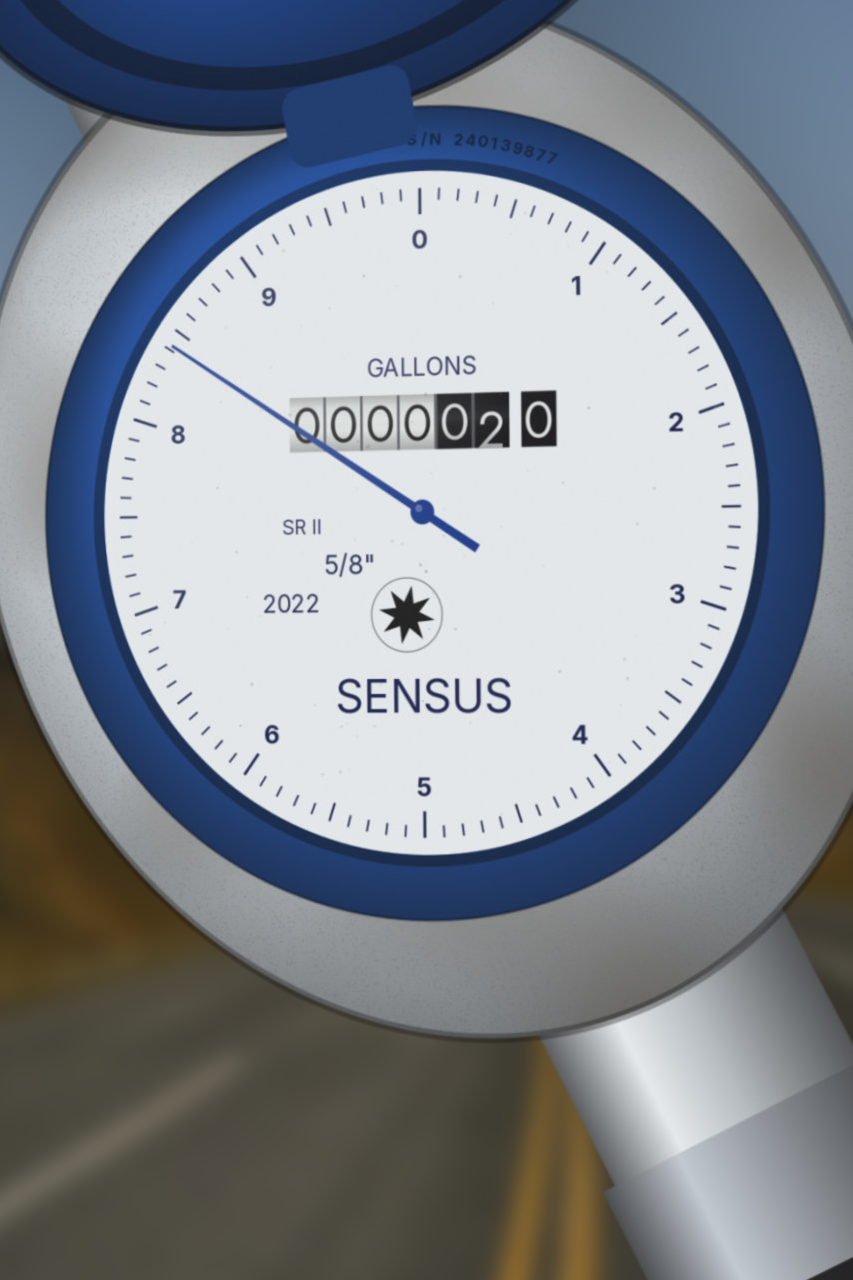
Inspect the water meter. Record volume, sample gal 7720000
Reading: gal 18.4
